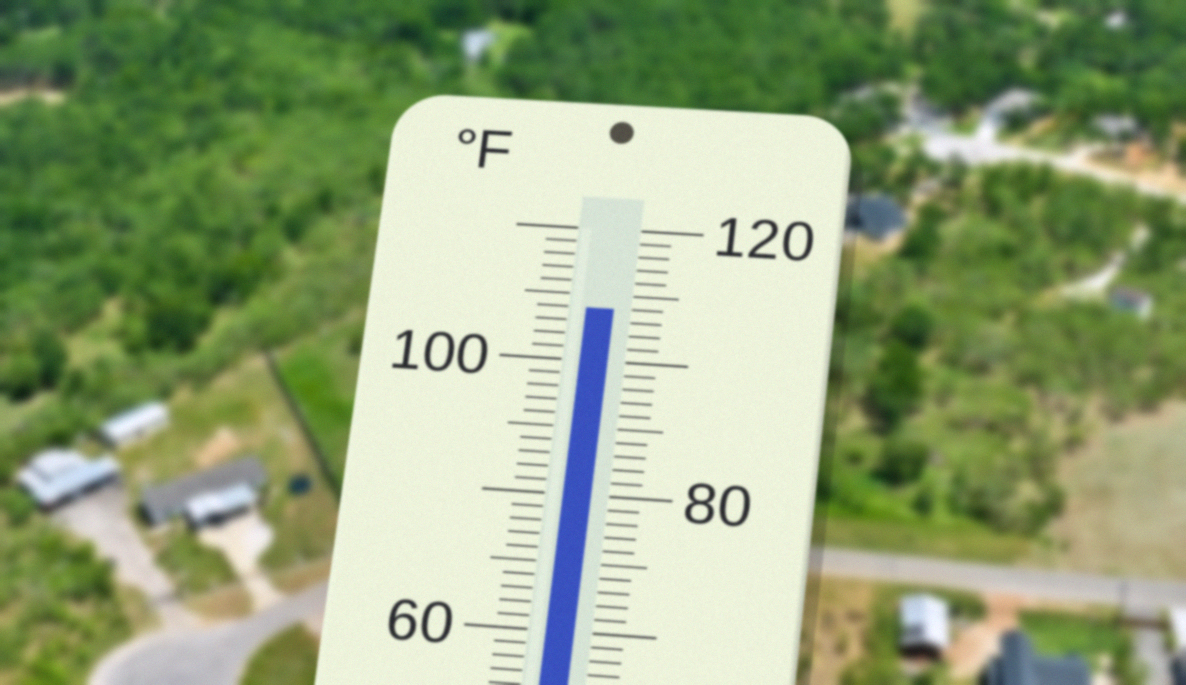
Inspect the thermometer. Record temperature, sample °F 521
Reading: °F 108
